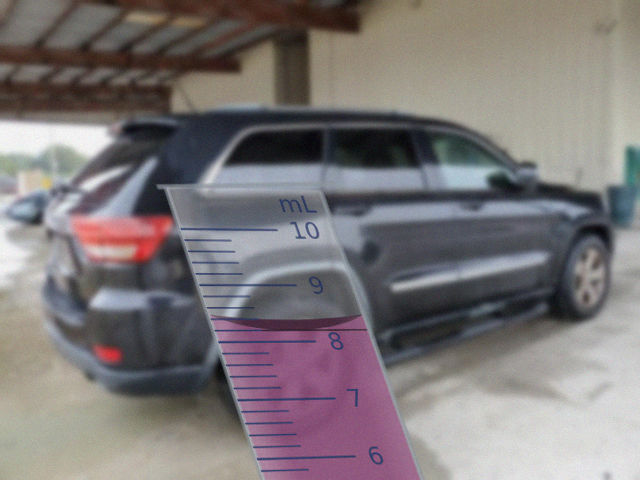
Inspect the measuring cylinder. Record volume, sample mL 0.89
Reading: mL 8.2
